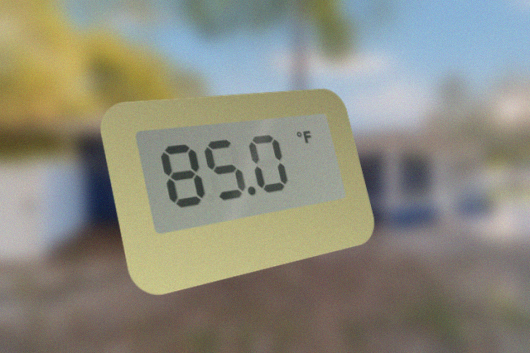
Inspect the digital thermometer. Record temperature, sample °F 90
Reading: °F 85.0
